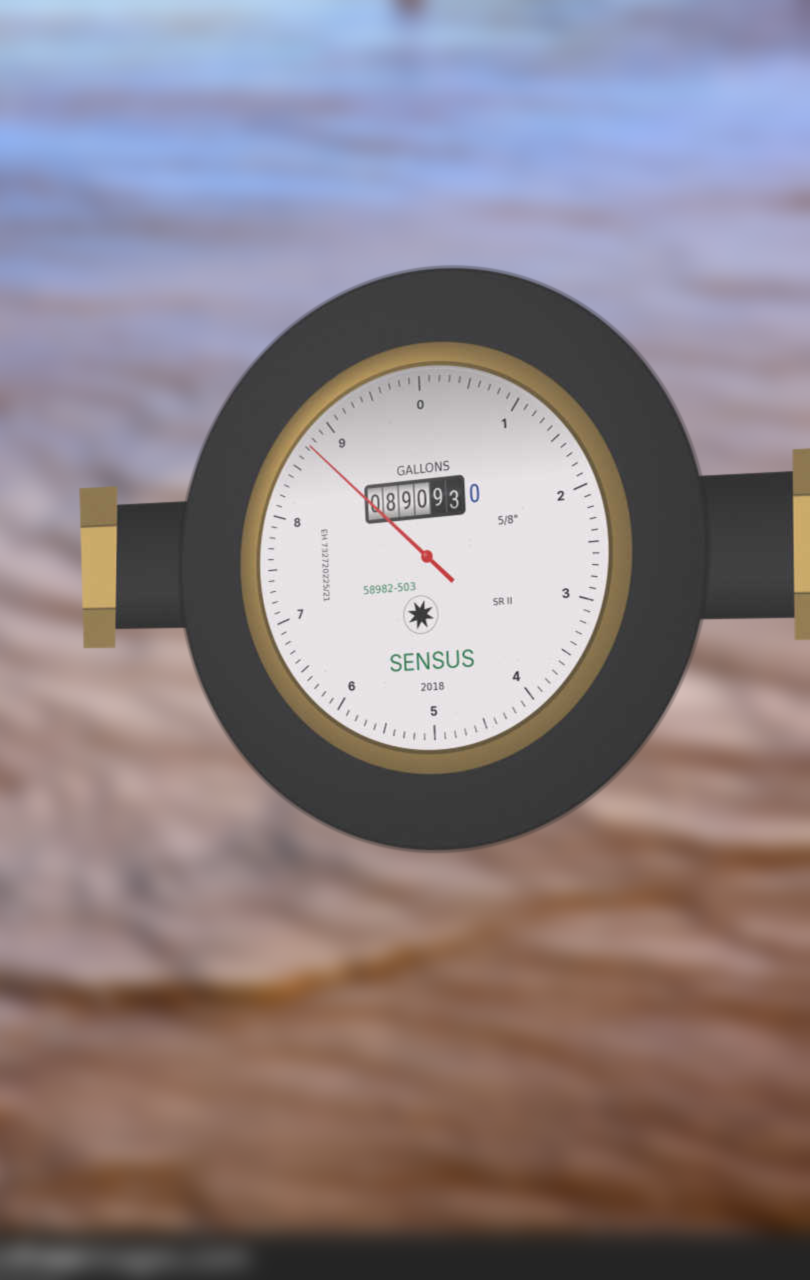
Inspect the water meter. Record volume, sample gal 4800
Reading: gal 890928.7
